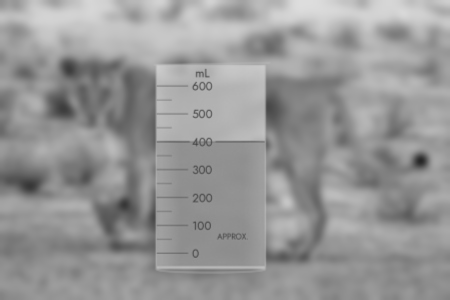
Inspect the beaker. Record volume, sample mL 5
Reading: mL 400
